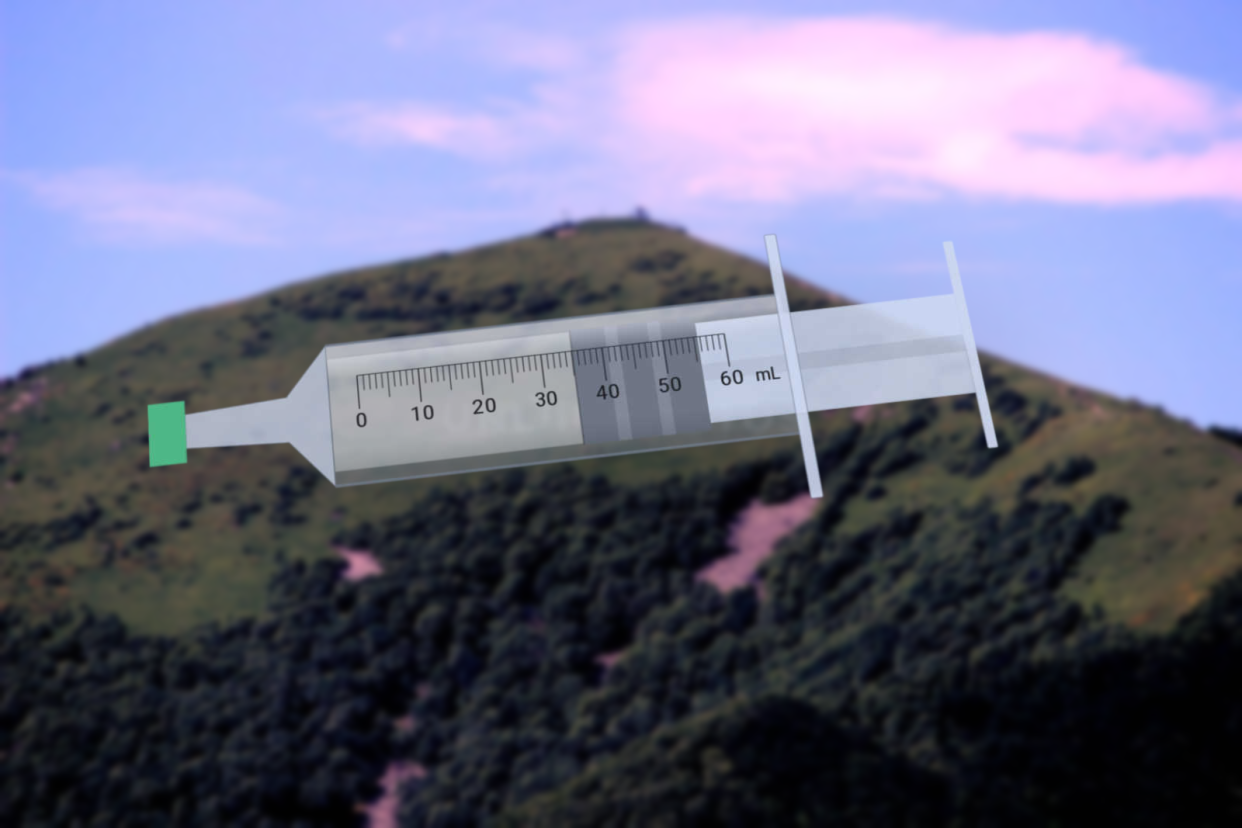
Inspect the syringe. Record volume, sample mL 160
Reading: mL 35
